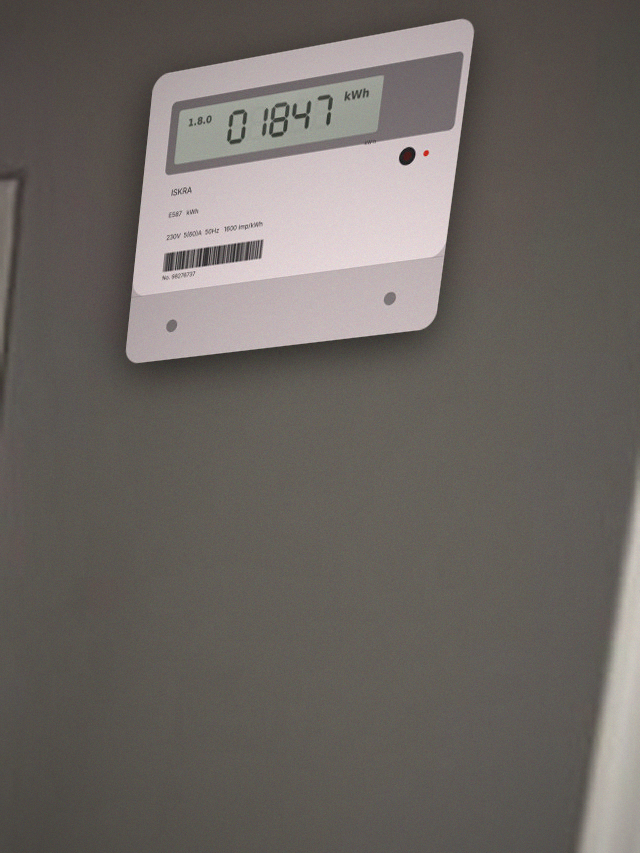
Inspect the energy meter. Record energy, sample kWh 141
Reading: kWh 1847
